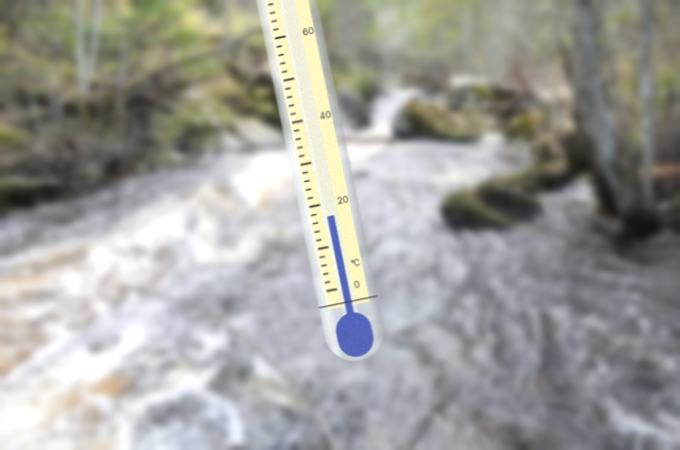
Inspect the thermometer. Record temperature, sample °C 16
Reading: °C 17
